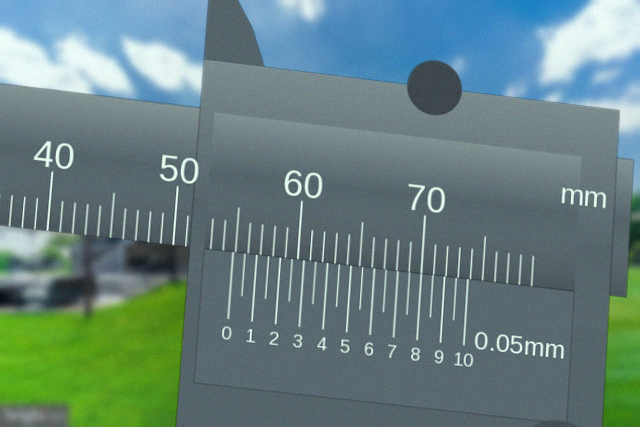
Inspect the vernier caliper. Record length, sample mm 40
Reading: mm 54.8
